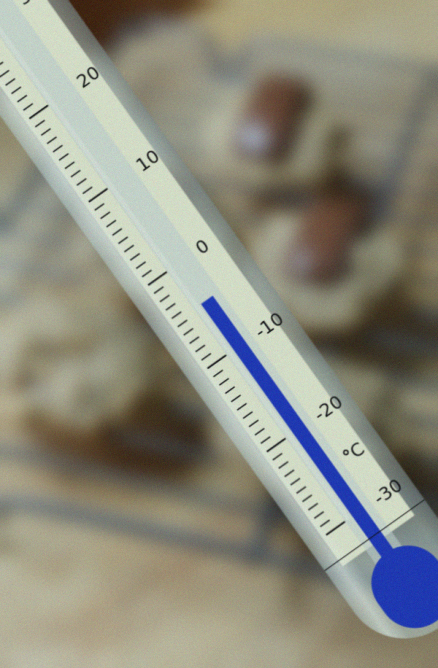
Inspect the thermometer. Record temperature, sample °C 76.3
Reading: °C -4.5
